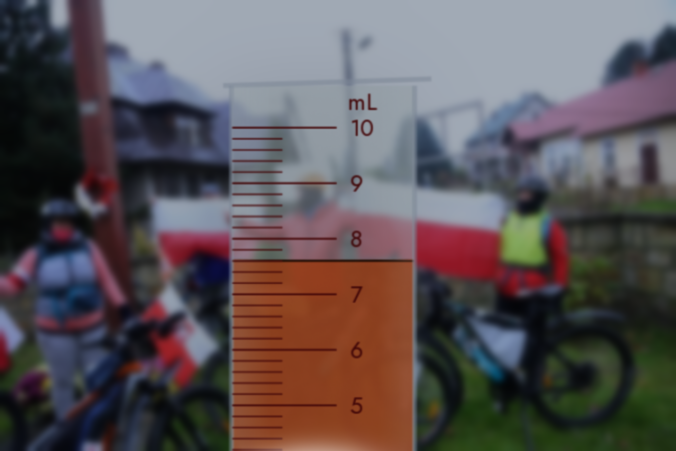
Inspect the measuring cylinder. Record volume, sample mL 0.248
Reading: mL 7.6
